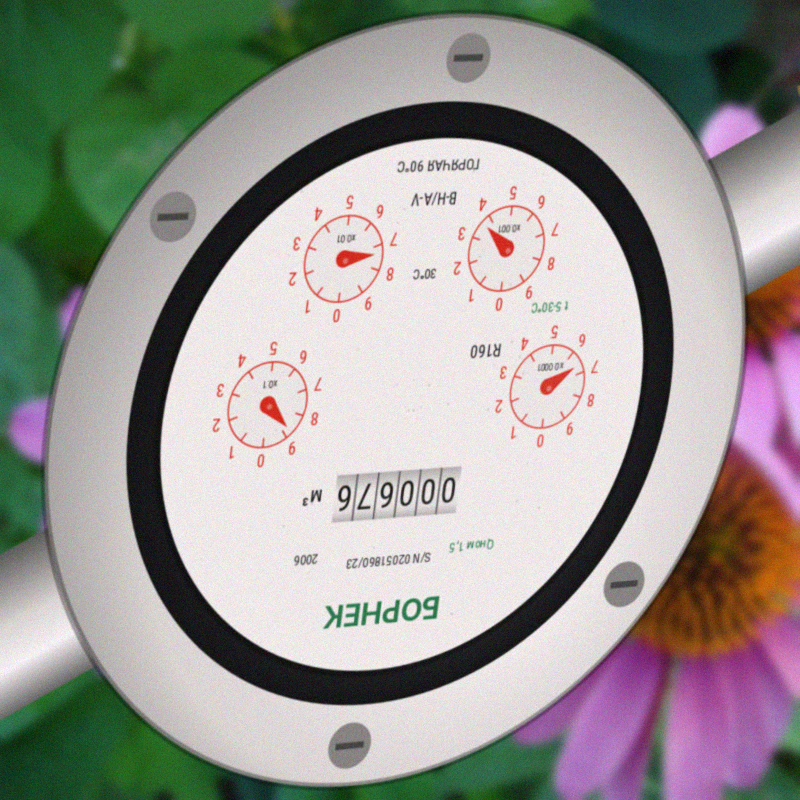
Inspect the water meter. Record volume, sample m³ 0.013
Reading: m³ 676.8736
